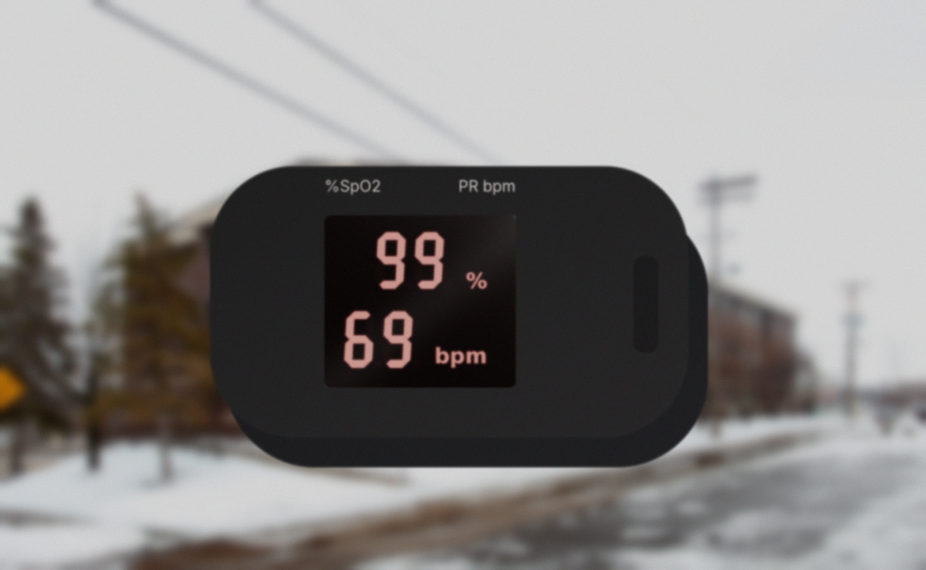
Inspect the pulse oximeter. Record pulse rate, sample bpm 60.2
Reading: bpm 69
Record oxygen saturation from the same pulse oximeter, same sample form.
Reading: % 99
